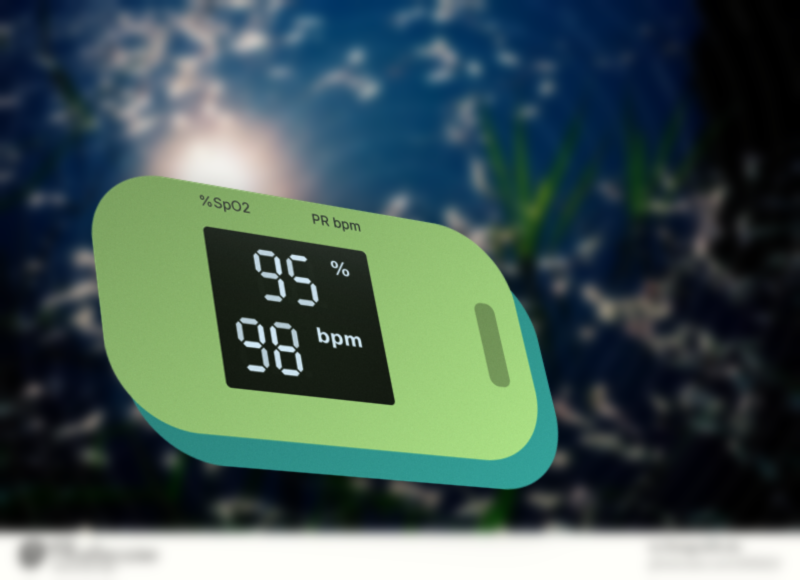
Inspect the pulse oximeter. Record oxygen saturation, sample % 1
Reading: % 95
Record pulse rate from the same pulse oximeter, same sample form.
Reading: bpm 98
